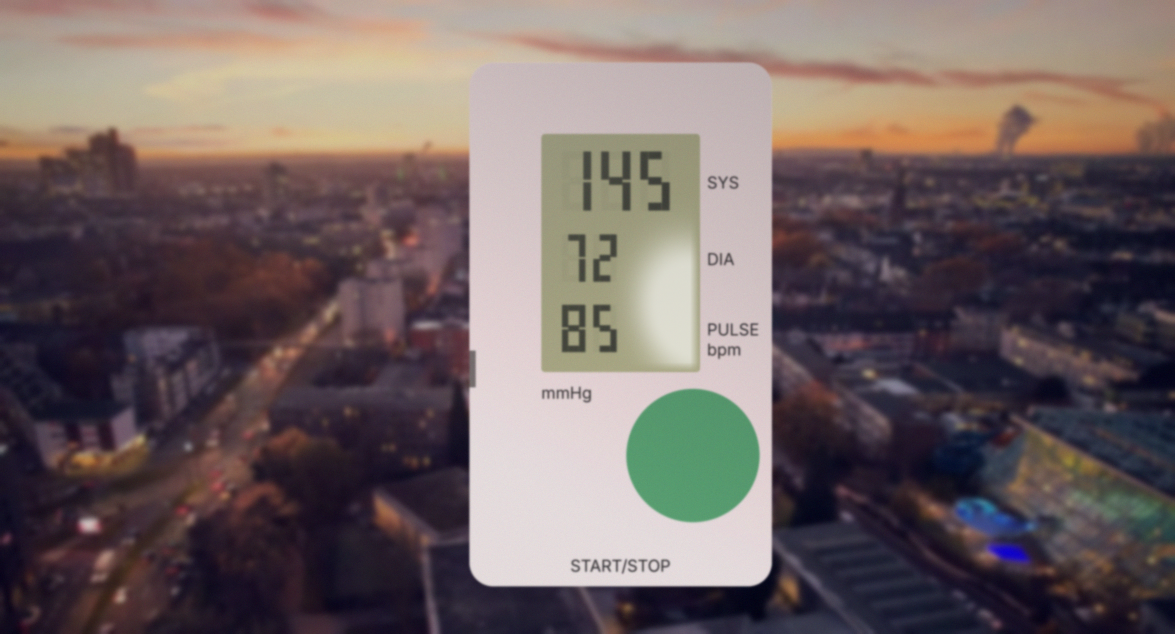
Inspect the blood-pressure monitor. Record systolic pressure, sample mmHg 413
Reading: mmHg 145
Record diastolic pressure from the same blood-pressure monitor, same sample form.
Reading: mmHg 72
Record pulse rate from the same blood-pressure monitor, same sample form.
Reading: bpm 85
